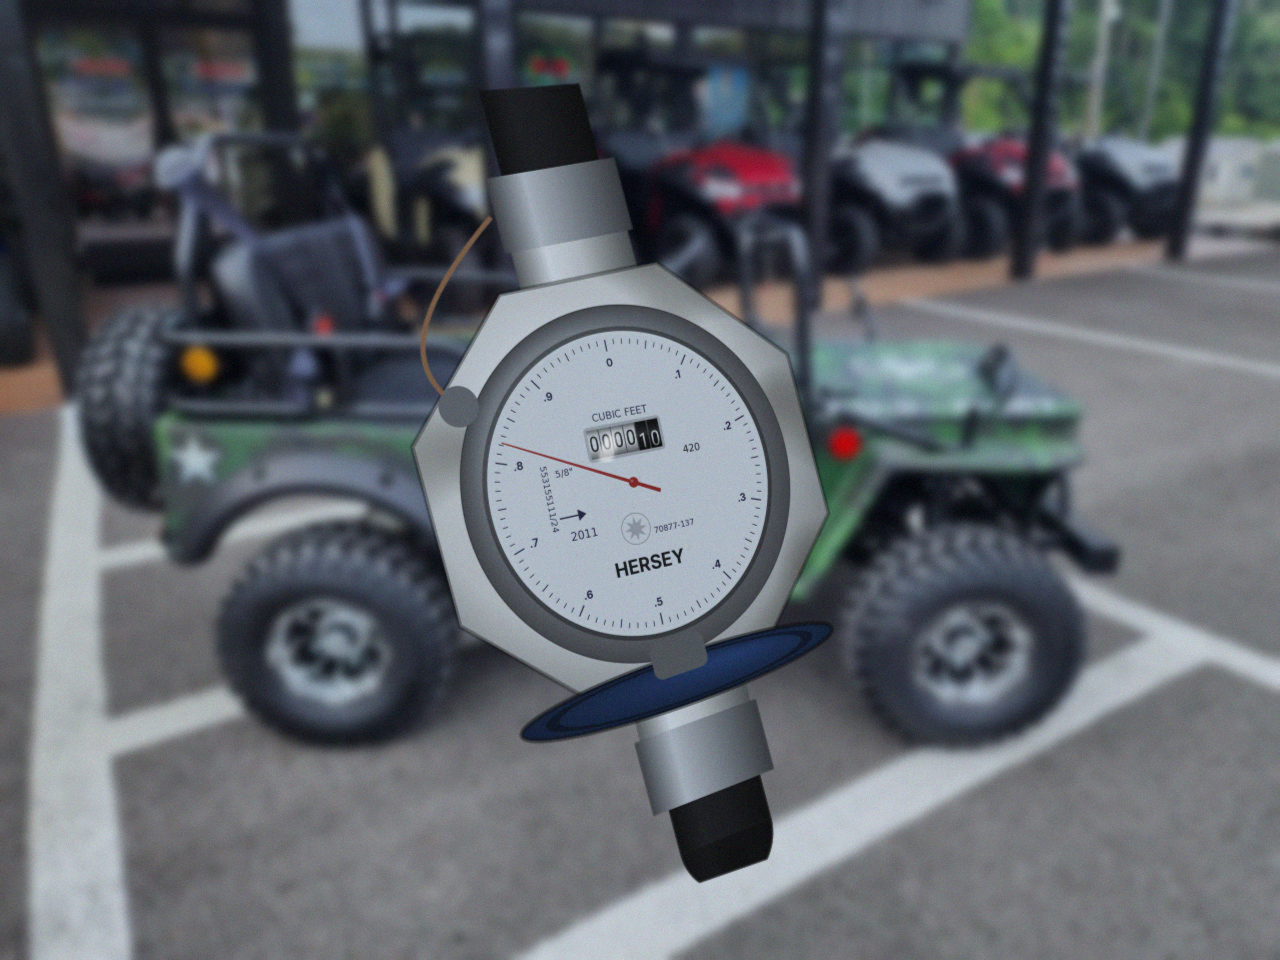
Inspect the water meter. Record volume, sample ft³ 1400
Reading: ft³ 9.82
